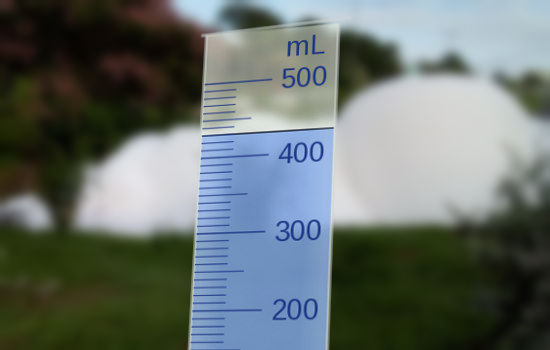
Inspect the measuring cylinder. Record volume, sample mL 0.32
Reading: mL 430
